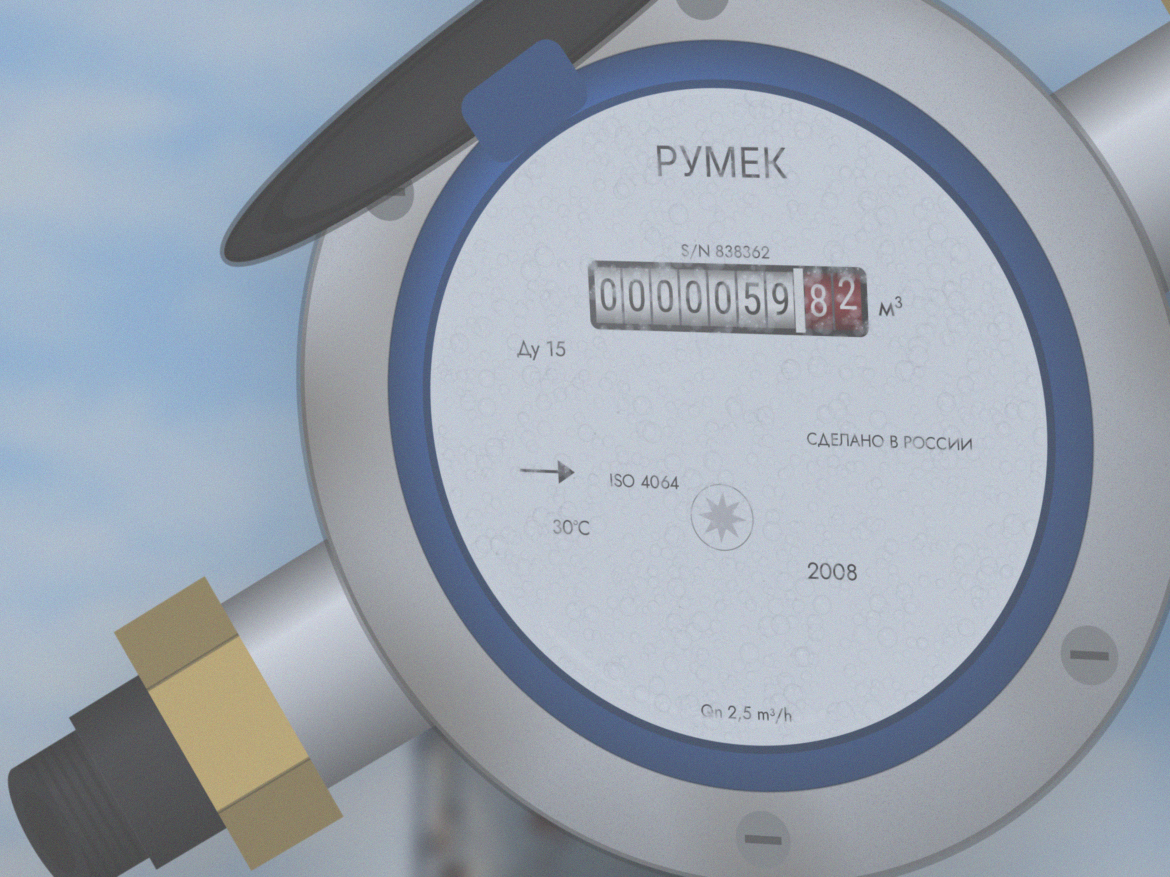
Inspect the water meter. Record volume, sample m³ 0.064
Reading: m³ 59.82
